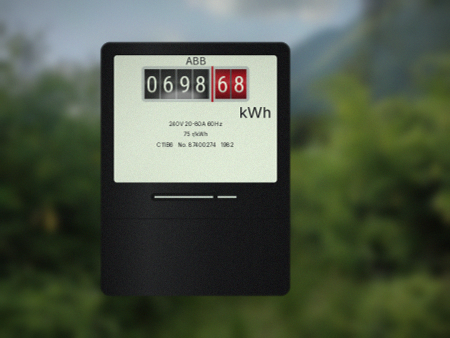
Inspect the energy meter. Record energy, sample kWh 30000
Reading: kWh 698.68
